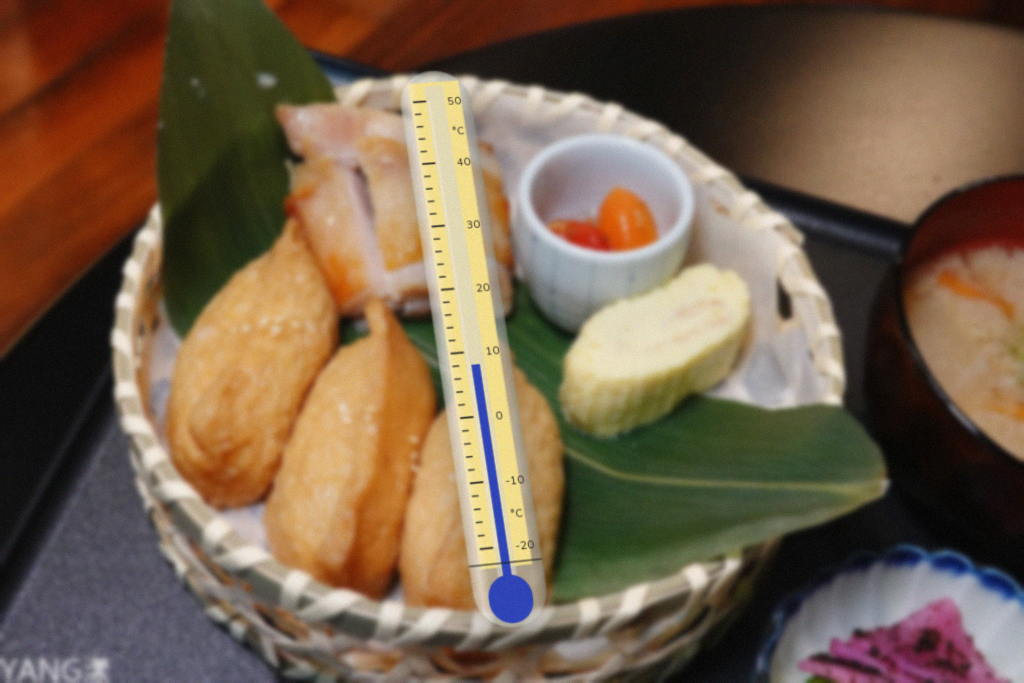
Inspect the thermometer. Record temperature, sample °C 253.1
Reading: °C 8
